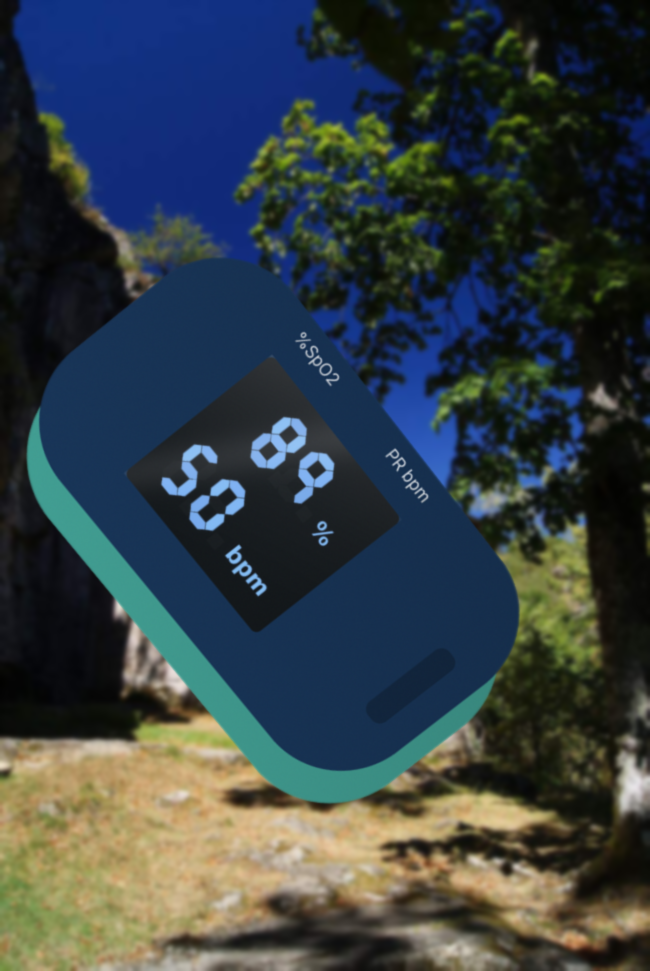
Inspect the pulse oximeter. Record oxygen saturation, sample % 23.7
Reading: % 89
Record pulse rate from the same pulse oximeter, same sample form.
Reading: bpm 50
